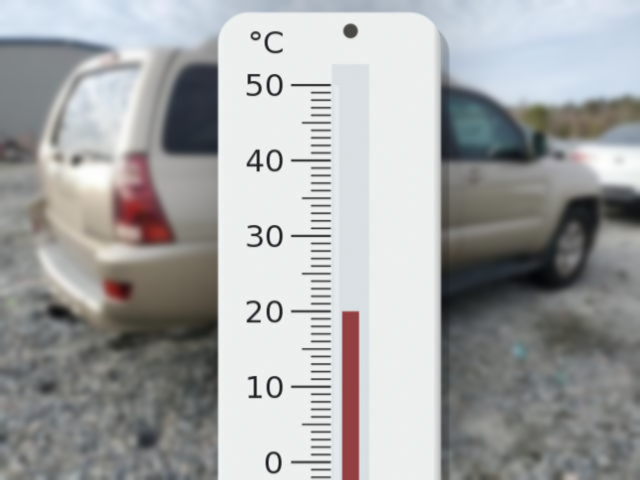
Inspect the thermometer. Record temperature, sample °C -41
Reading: °C 20
